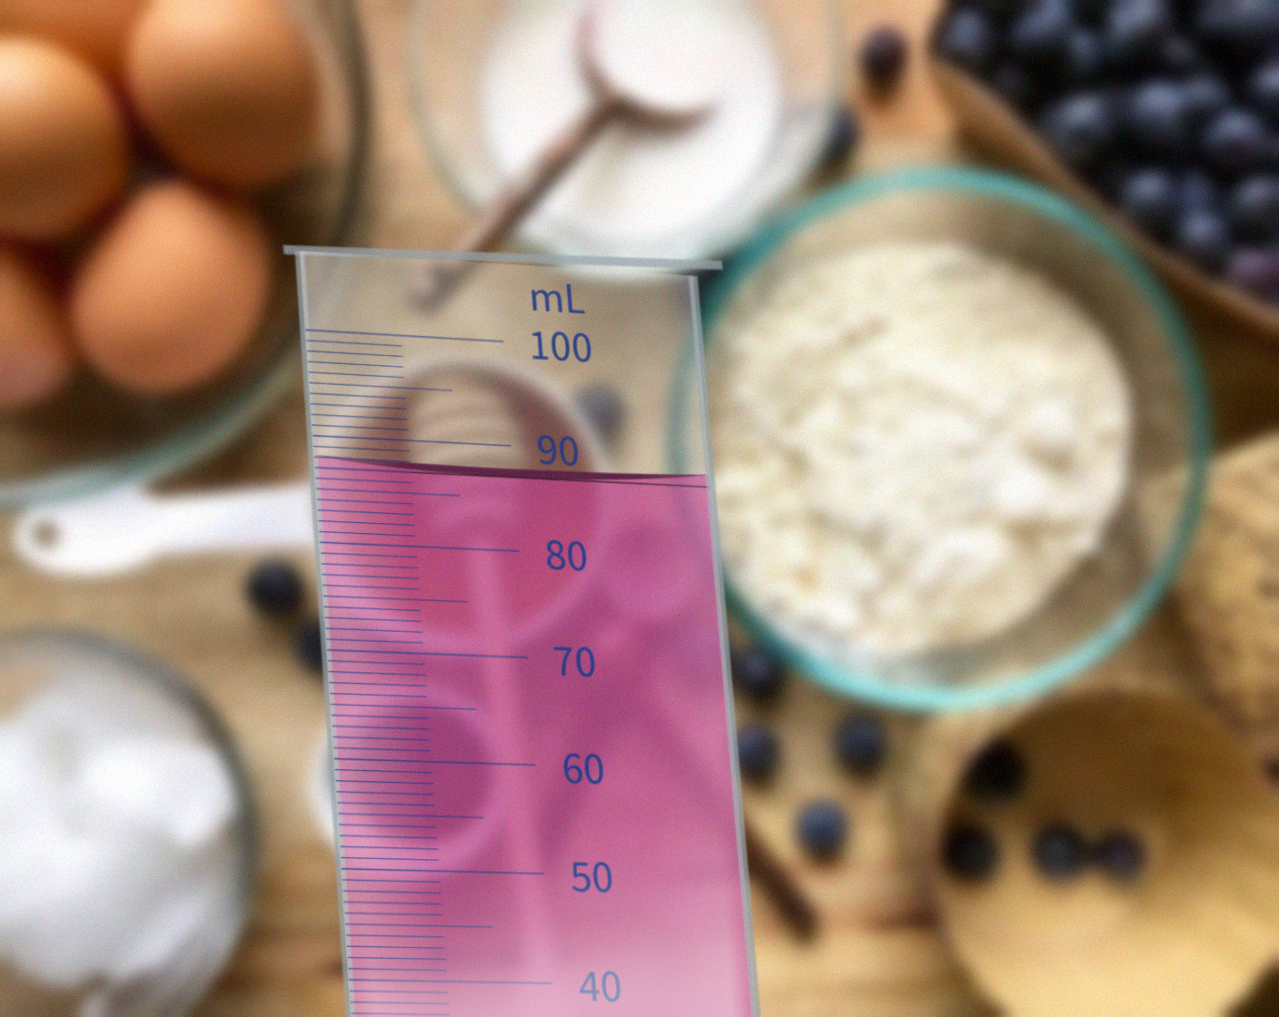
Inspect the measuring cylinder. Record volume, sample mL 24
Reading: mL 87
